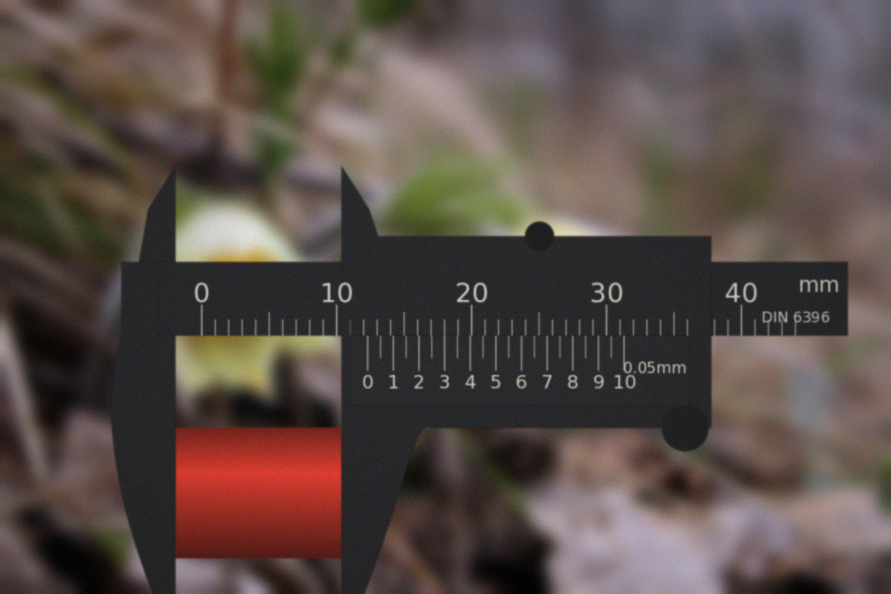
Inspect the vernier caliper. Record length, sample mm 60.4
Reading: mm 12.3
